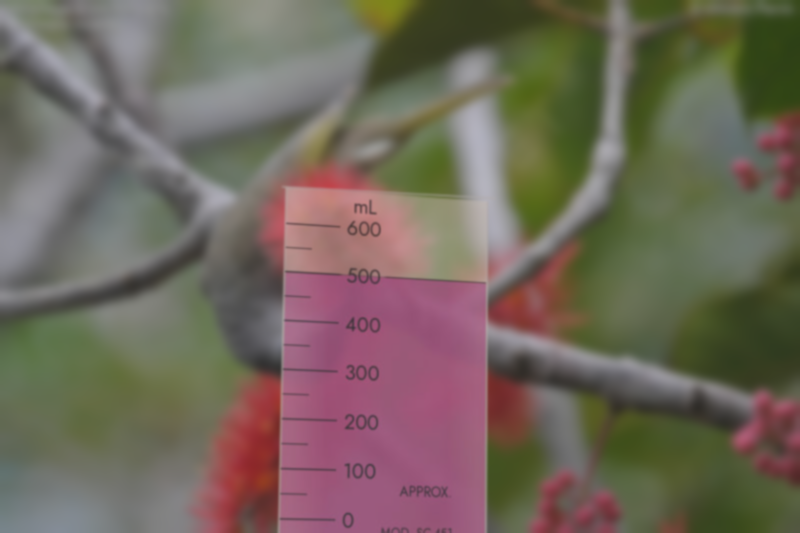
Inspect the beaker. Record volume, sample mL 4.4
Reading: mL 500
